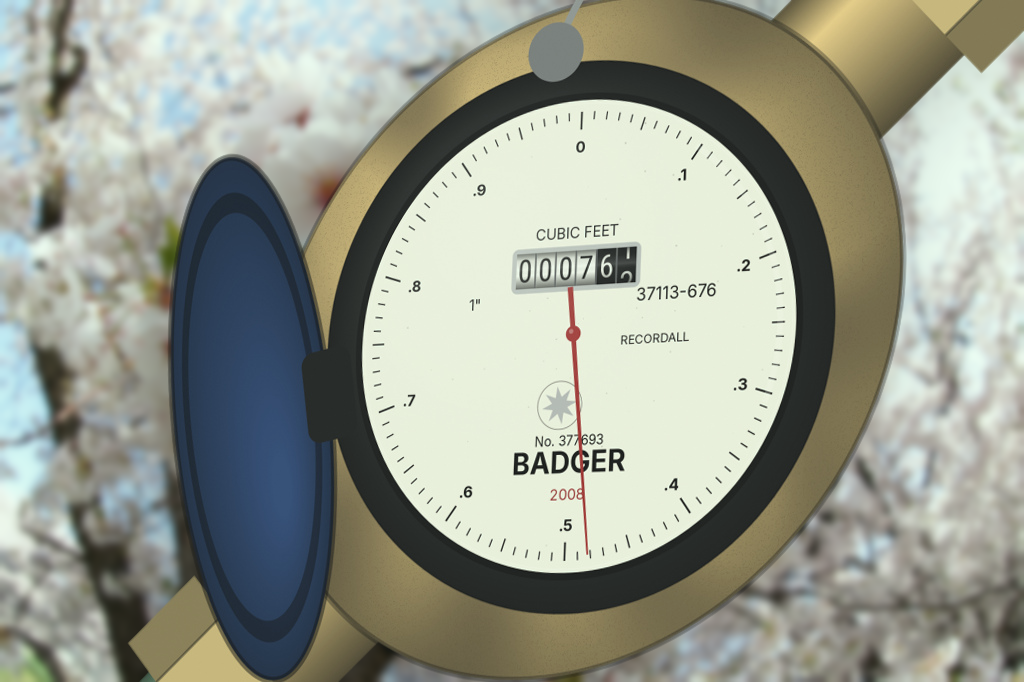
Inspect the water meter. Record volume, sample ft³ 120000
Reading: ft³ 761.48
